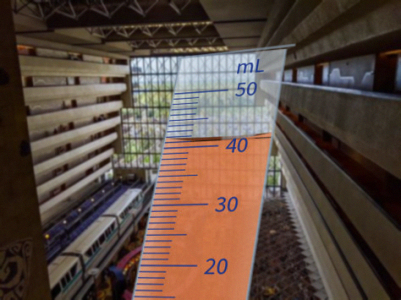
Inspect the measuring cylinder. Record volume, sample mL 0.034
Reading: mL 41
